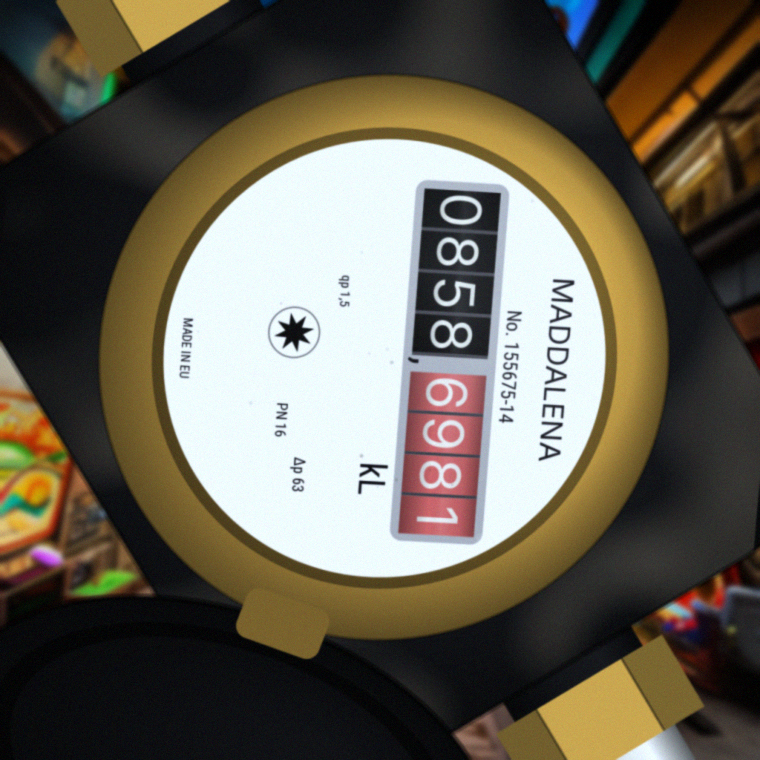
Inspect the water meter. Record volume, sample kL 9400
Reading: kL 858.6981
